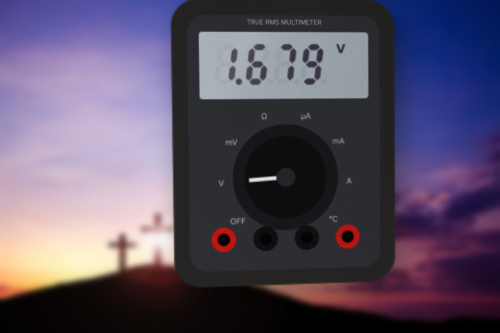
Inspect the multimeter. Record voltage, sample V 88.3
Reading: V 1.679
